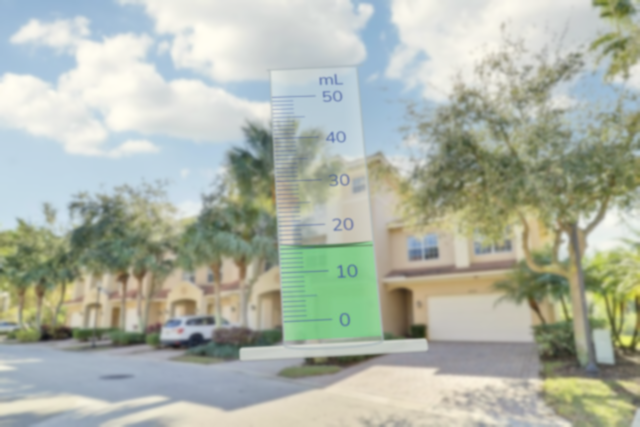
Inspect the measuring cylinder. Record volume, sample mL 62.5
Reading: mL 15
